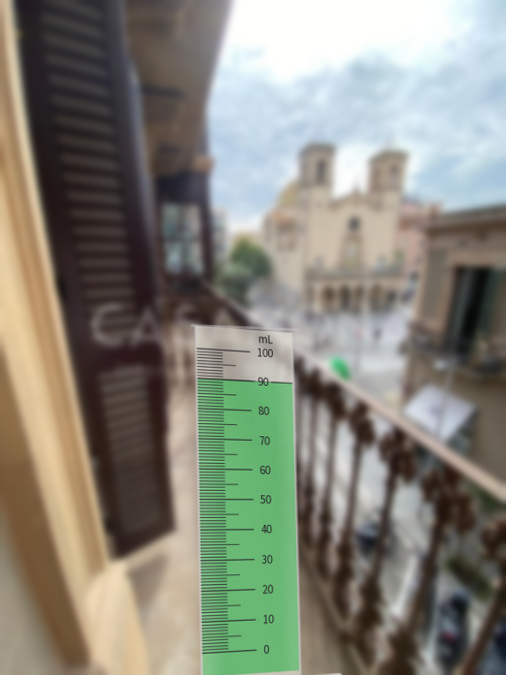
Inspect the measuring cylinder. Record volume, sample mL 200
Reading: mL 90
